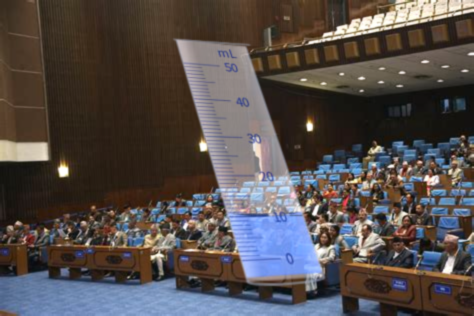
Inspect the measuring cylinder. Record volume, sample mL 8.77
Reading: mL 10
